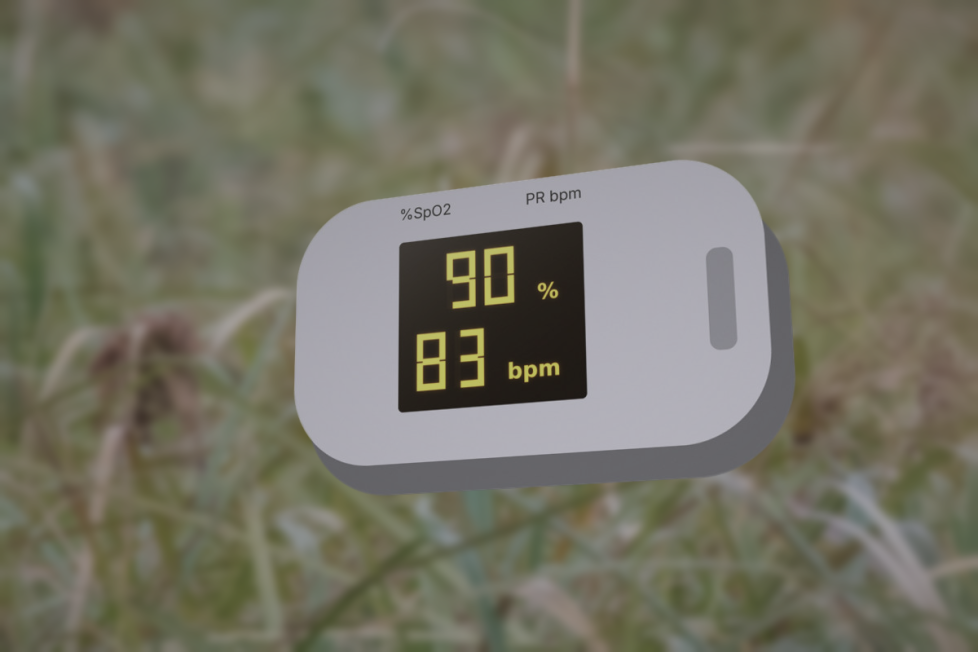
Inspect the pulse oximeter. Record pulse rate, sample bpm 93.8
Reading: bpm 83
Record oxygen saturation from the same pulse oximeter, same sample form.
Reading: % 90
